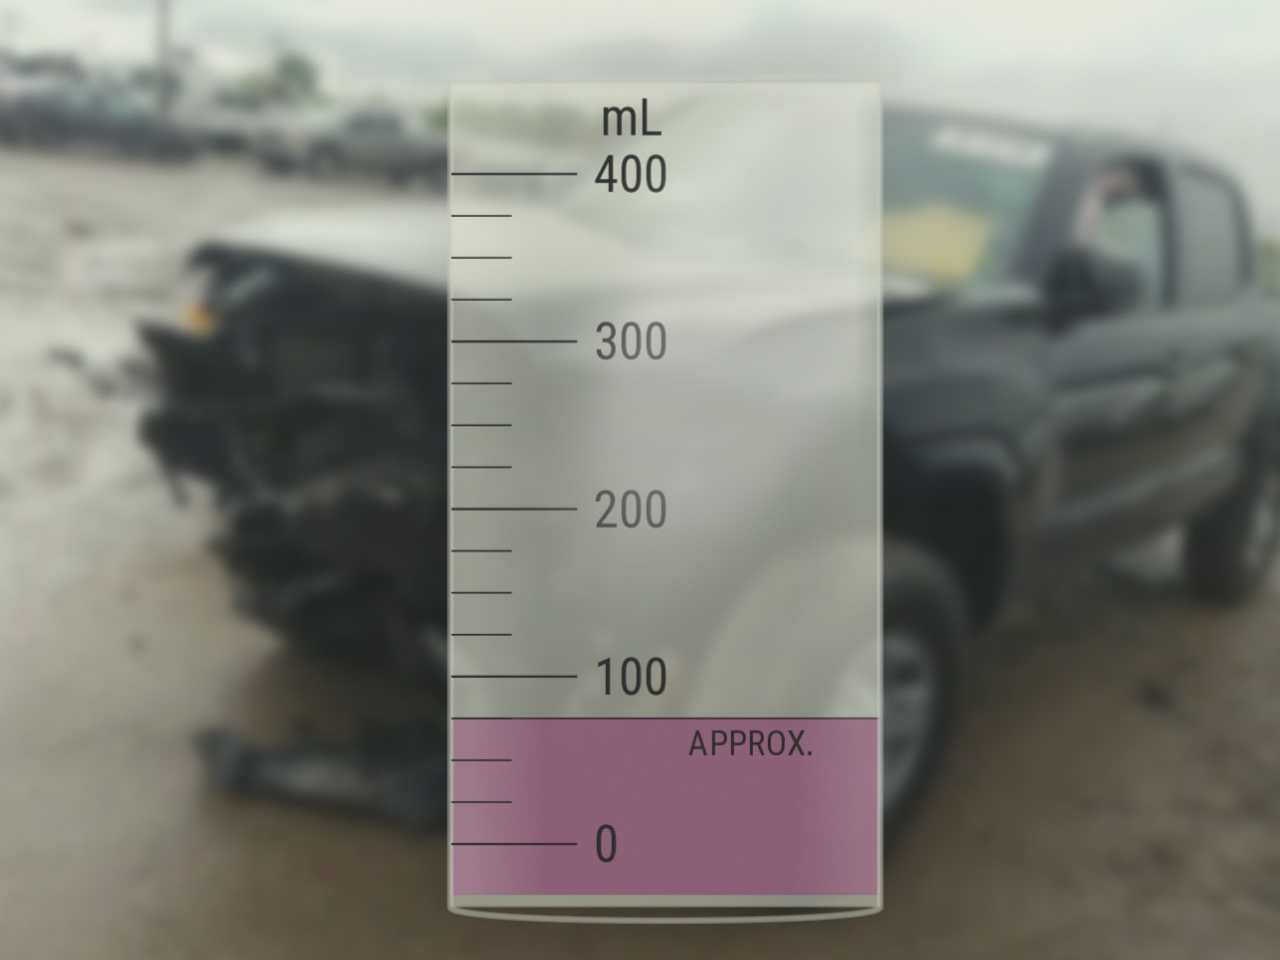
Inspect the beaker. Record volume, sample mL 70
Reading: mL 75
